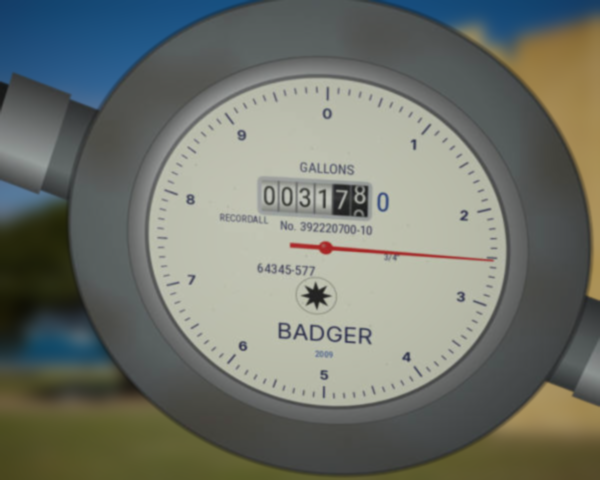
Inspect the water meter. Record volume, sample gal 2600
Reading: gal 31782.5
